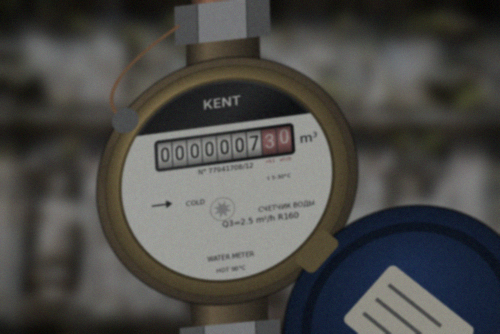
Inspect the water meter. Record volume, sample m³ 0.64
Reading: m³ 7.30
